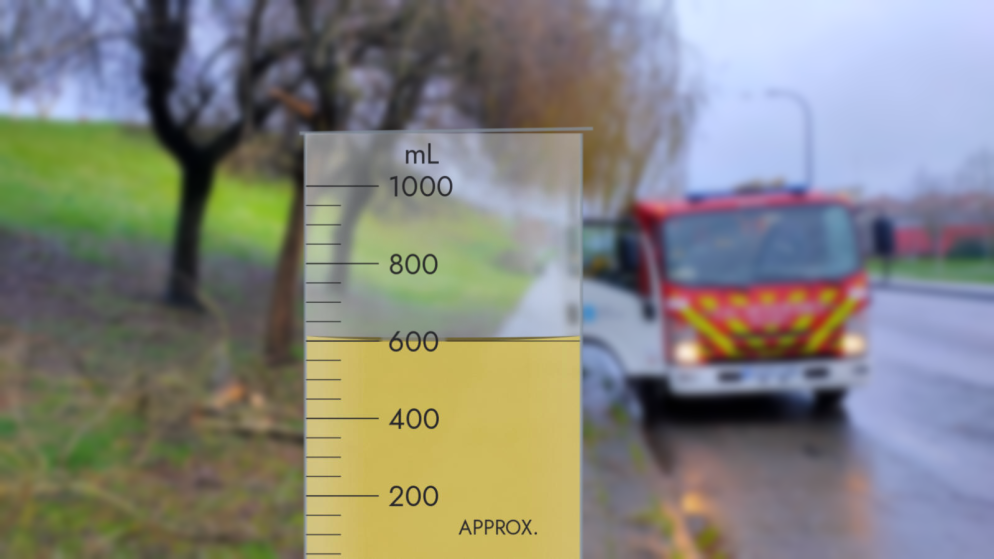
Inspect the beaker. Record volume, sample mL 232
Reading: mL 600
